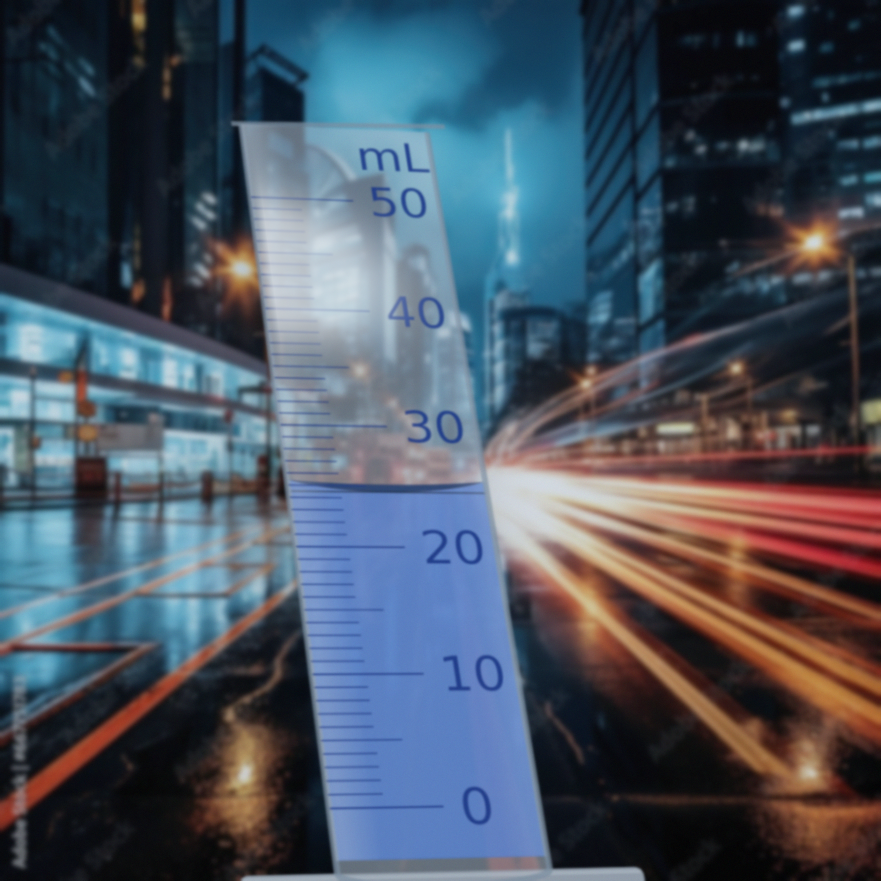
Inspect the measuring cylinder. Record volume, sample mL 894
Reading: mL 24.5
